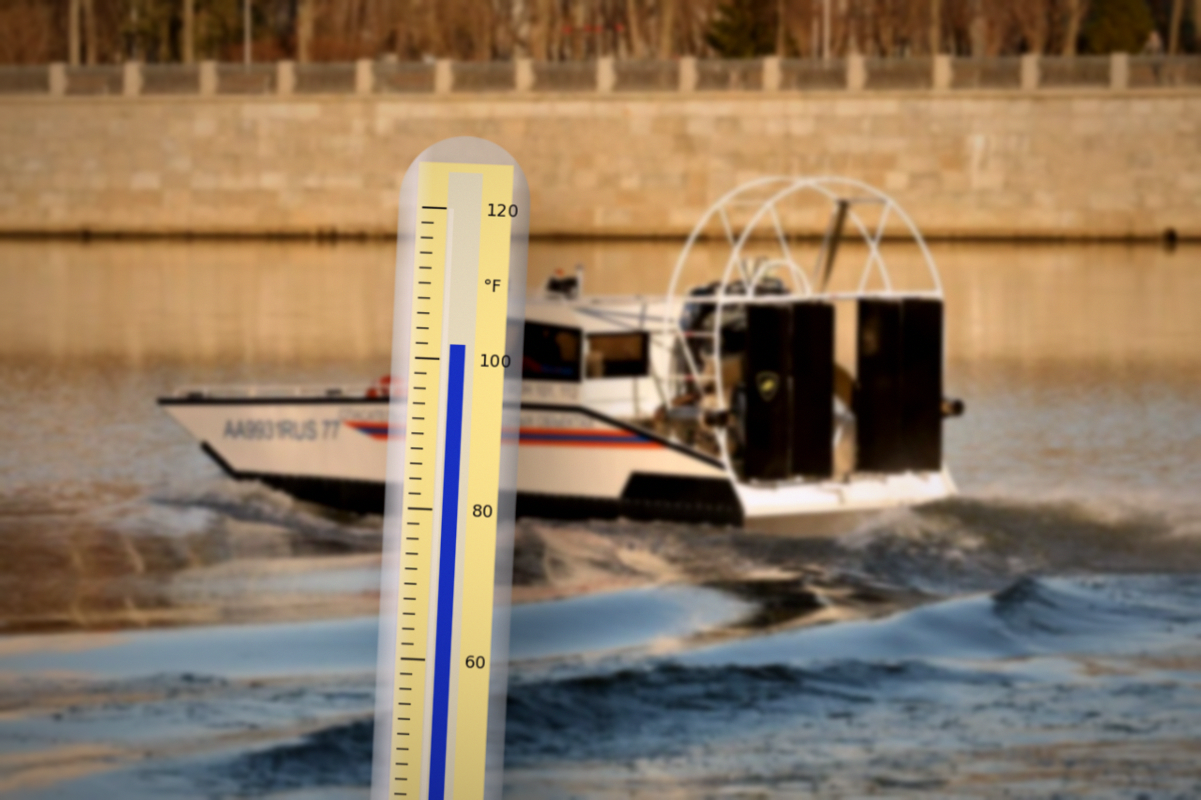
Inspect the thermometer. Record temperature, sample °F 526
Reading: °F 102
